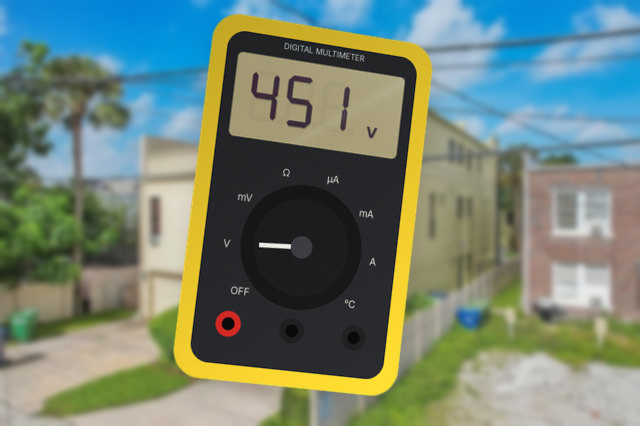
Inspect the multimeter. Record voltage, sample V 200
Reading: V 451
